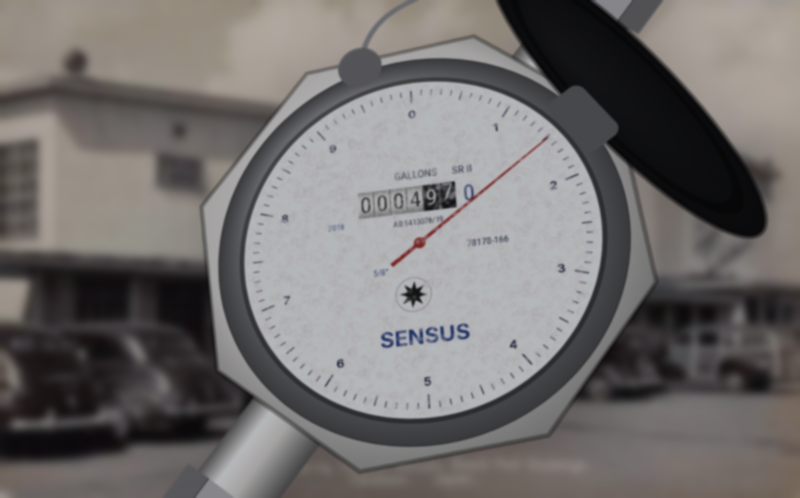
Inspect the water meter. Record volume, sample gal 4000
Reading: gal 4971.5
